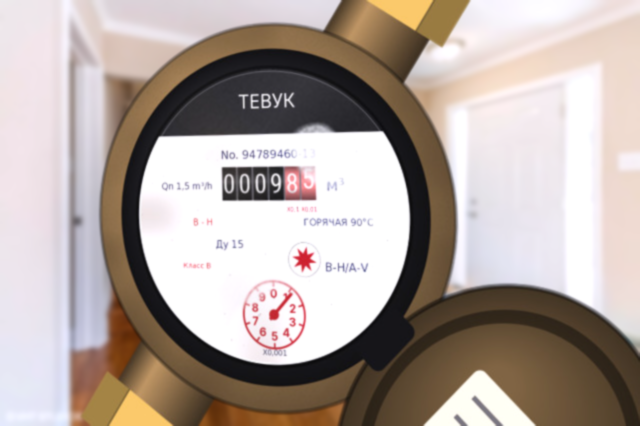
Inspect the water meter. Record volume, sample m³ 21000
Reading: m³ 9.851
